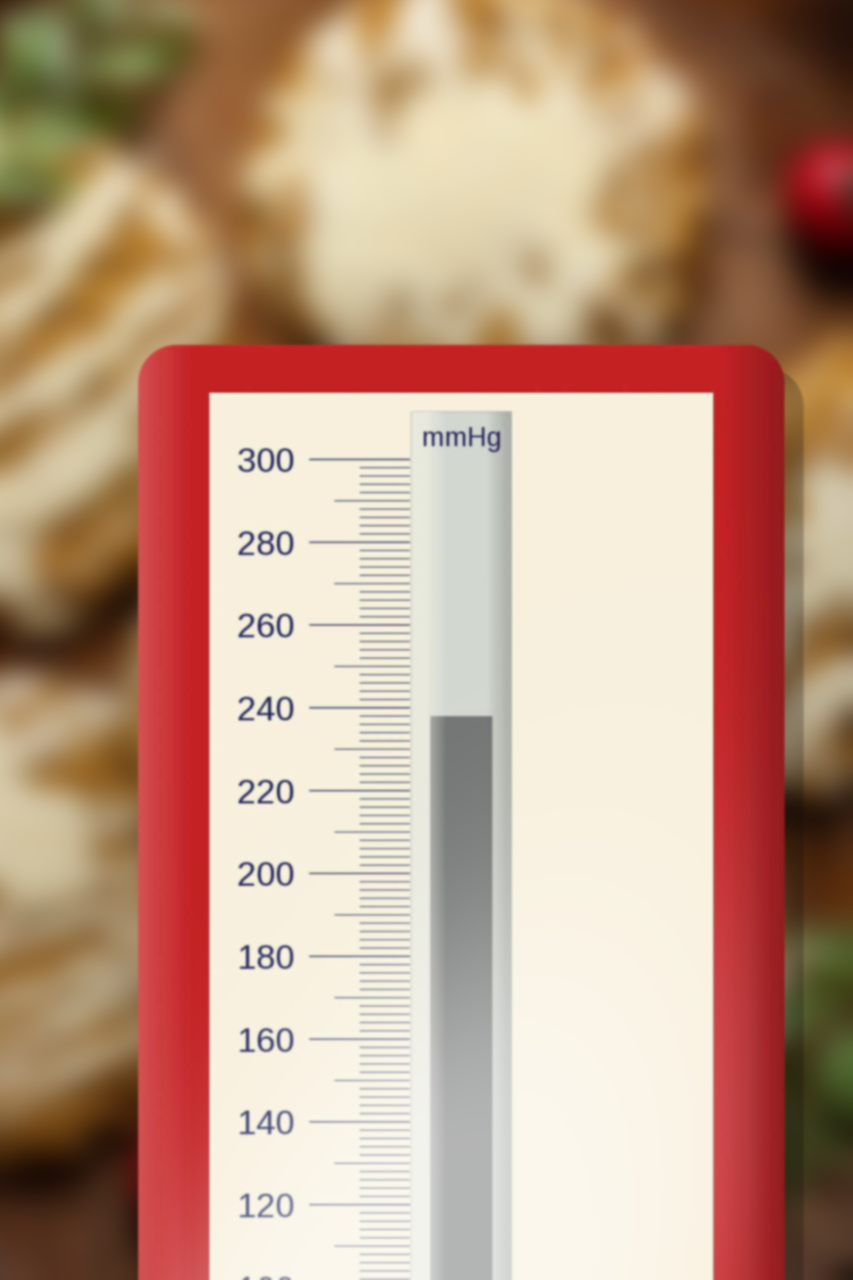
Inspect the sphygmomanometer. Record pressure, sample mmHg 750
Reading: mmHg 238
